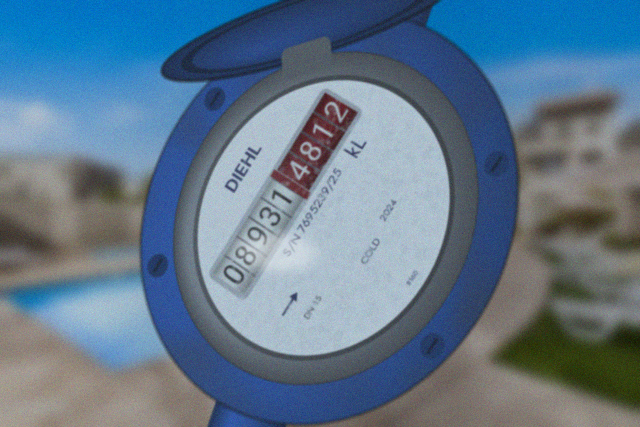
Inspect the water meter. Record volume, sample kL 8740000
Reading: kL 8931.4812
